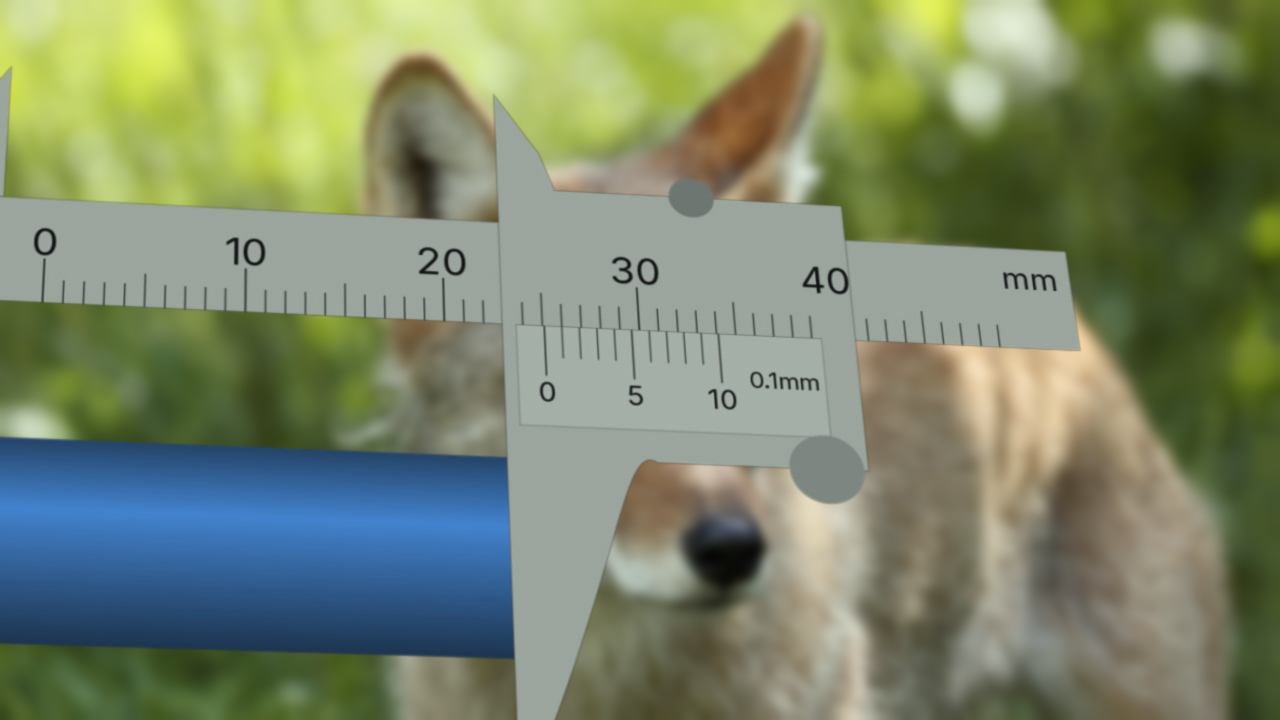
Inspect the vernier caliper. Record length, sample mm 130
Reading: mm 25.1
